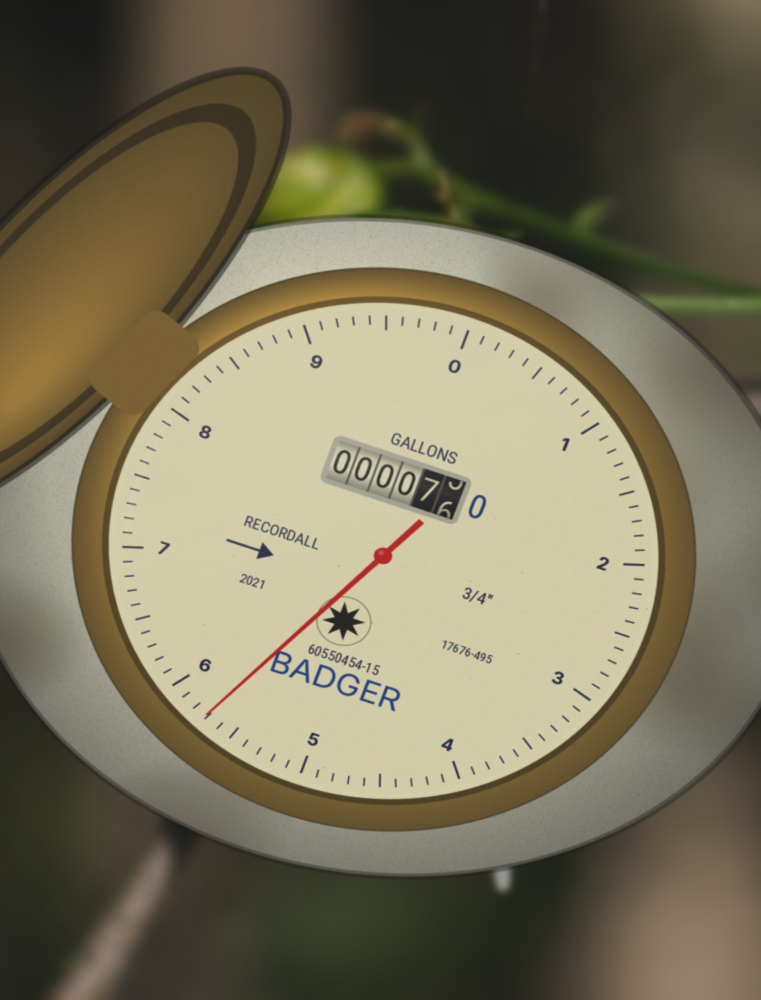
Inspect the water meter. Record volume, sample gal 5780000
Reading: gal 755.7
